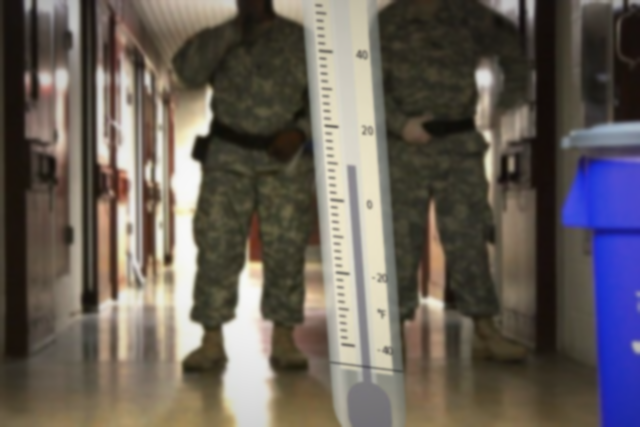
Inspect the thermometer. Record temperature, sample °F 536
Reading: °F 10
